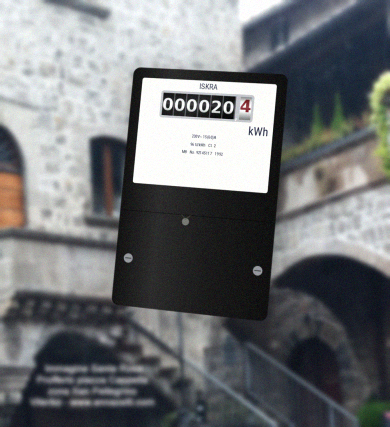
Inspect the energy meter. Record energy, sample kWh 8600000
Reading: kWh 20.4
